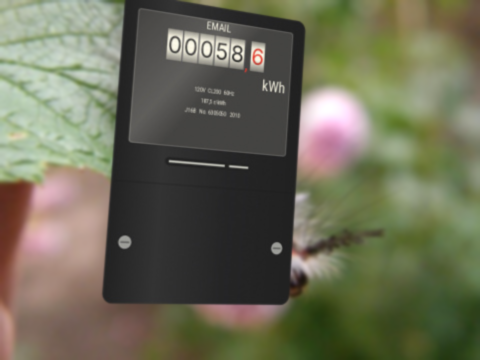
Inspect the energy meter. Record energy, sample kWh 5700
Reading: kWh 58.6
